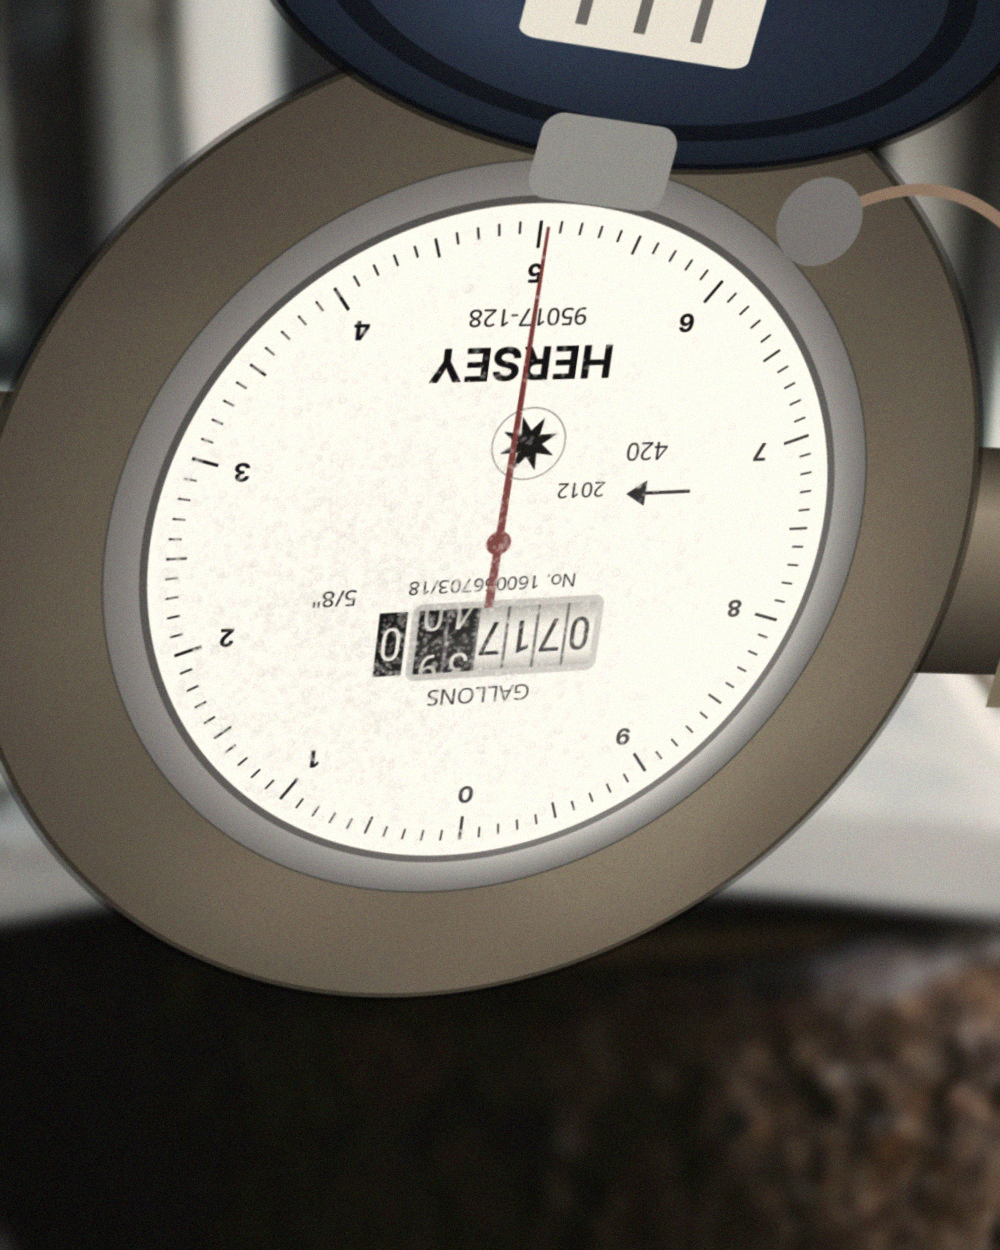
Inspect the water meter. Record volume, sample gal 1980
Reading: gal 717395.0
